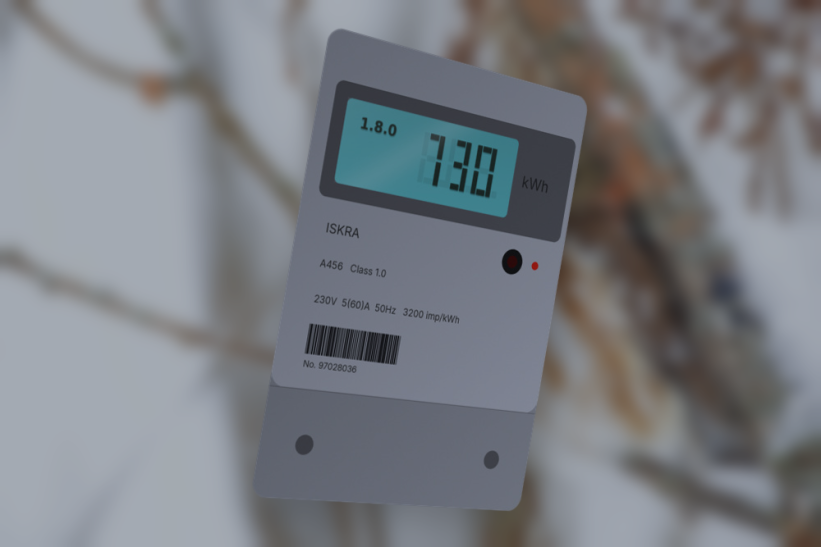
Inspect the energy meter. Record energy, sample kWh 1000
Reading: kWh 730
